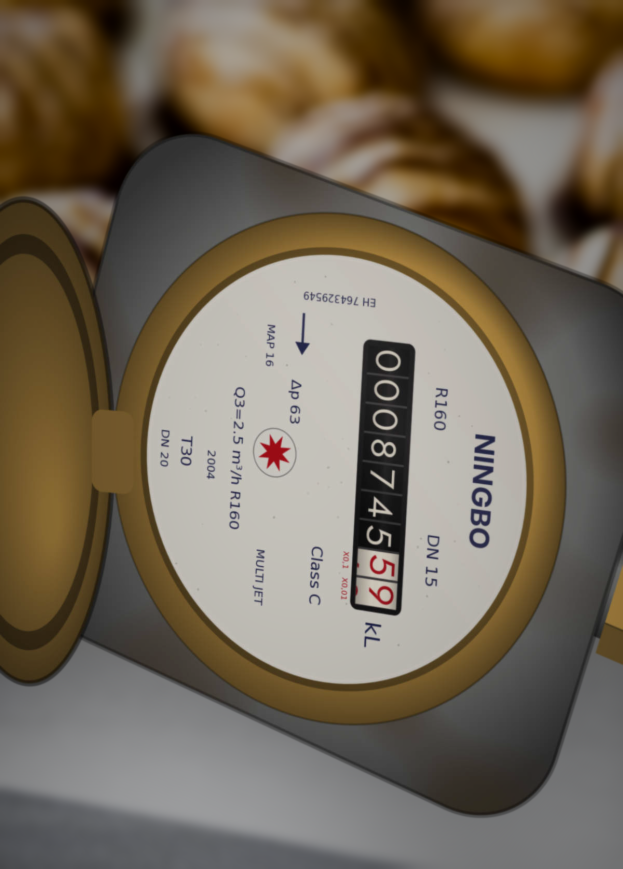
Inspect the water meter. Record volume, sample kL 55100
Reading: kL 8745.59
